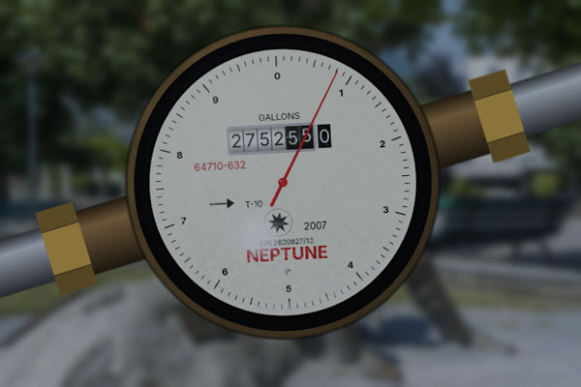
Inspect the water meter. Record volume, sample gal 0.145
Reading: gal 2752550.8
